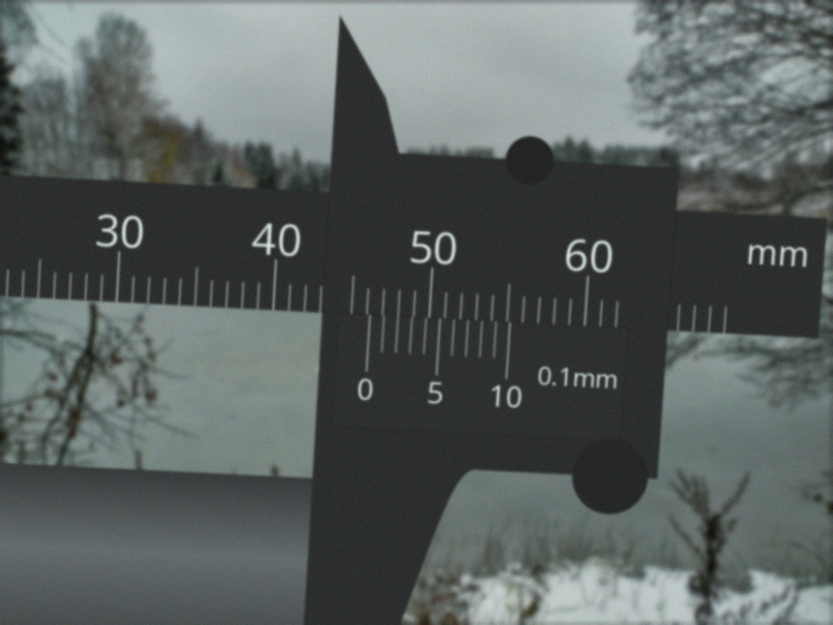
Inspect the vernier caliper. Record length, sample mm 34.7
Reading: mm 46.2
